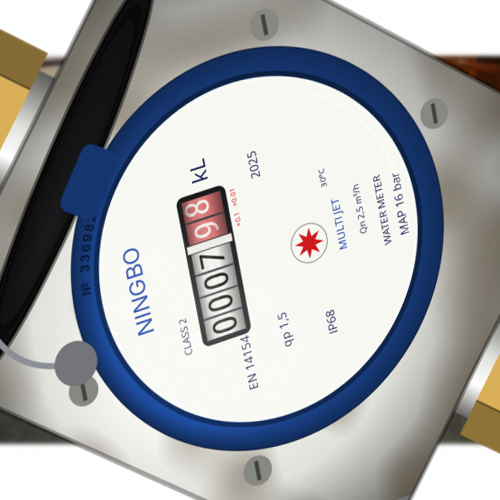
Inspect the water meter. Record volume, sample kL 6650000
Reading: kL 7.98
